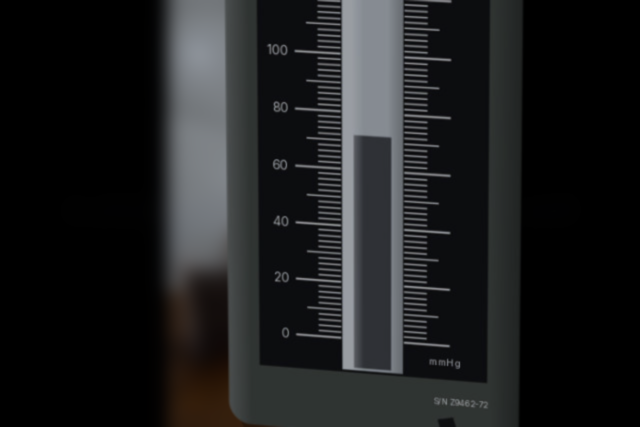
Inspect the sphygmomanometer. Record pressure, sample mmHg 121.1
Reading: mmHg 72
